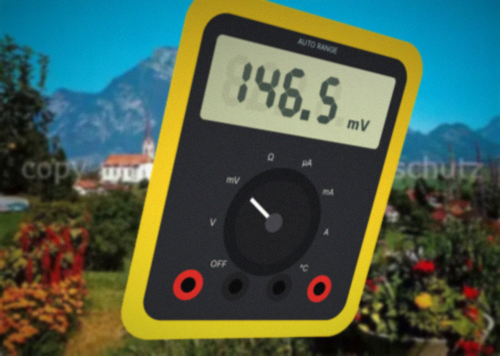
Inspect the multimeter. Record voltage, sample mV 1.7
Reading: mV 146.5
